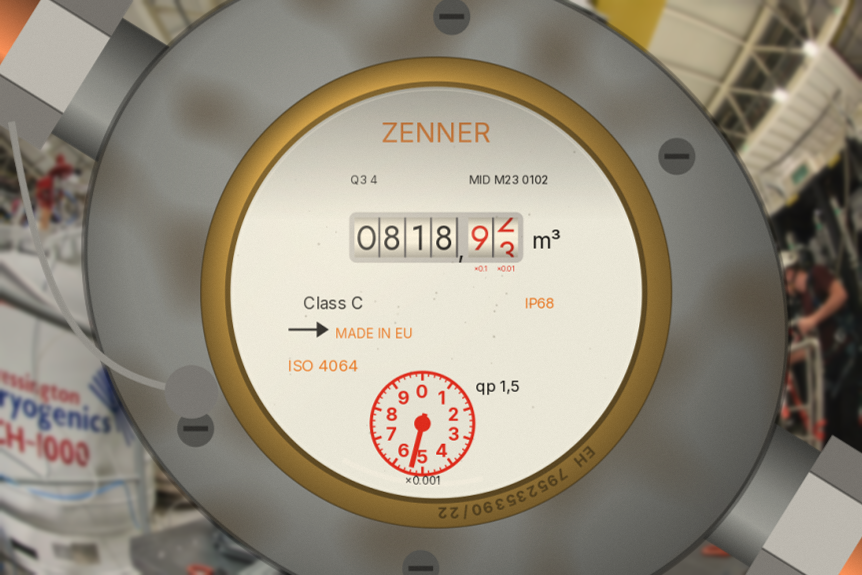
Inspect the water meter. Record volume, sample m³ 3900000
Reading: m³ 818.925
